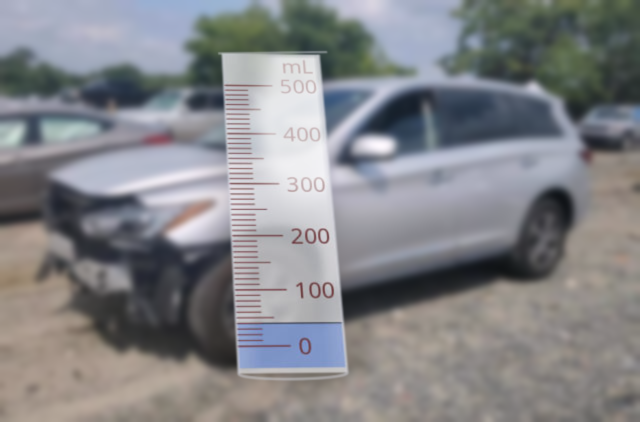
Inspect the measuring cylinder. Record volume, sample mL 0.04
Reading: mL 40
